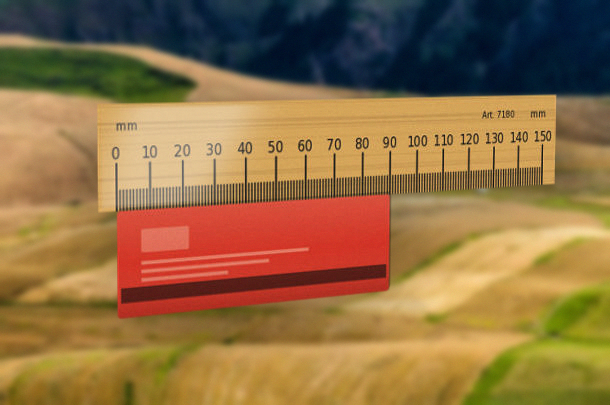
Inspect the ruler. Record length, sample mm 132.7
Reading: mm 90
